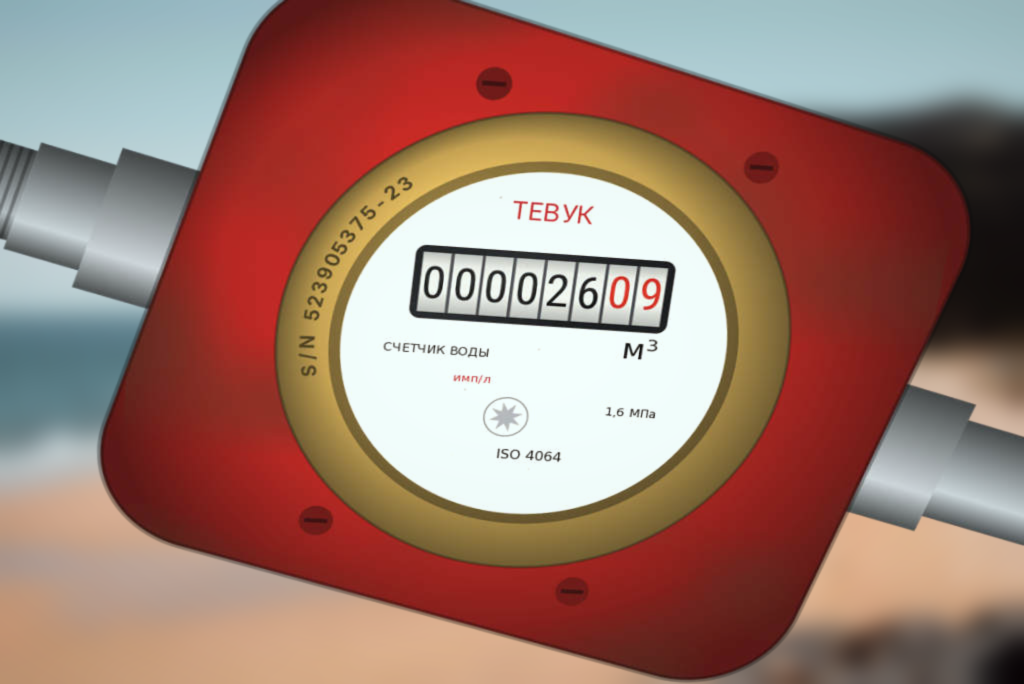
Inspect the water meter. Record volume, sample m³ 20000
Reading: m³ 26.09
